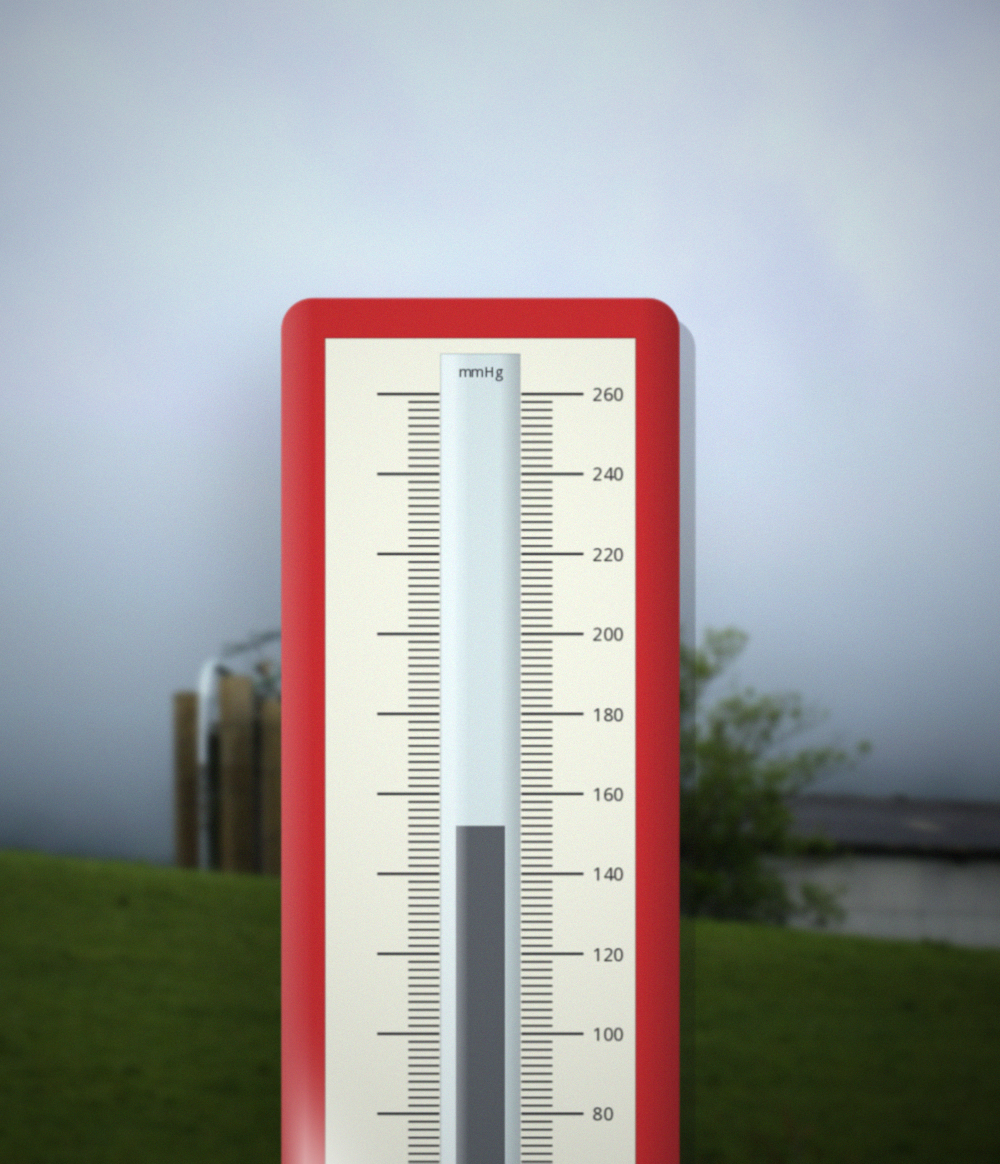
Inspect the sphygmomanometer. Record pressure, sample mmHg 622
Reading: mmHg 152
